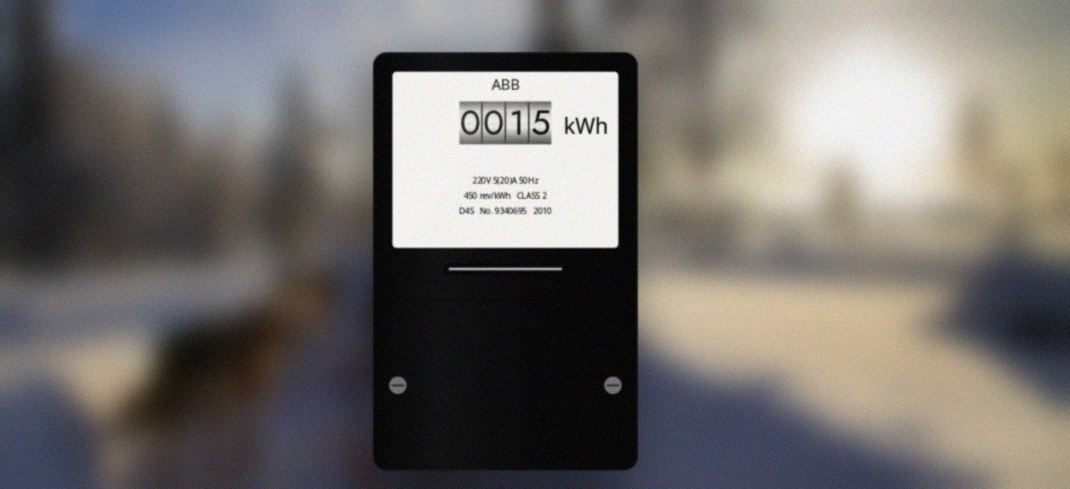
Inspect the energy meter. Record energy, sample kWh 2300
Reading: kWh 15
